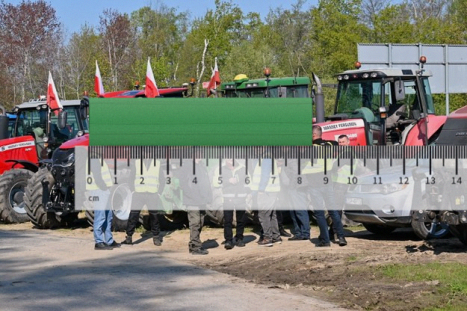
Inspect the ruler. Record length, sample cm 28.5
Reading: cm 8.5
